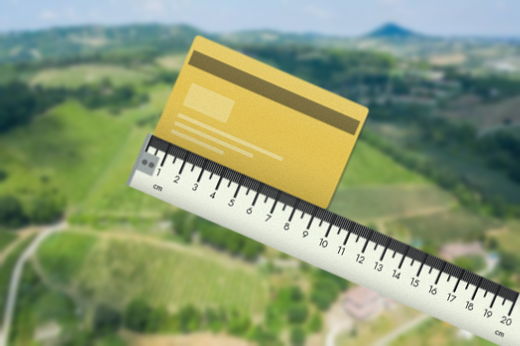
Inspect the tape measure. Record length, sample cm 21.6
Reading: cm 9.5
